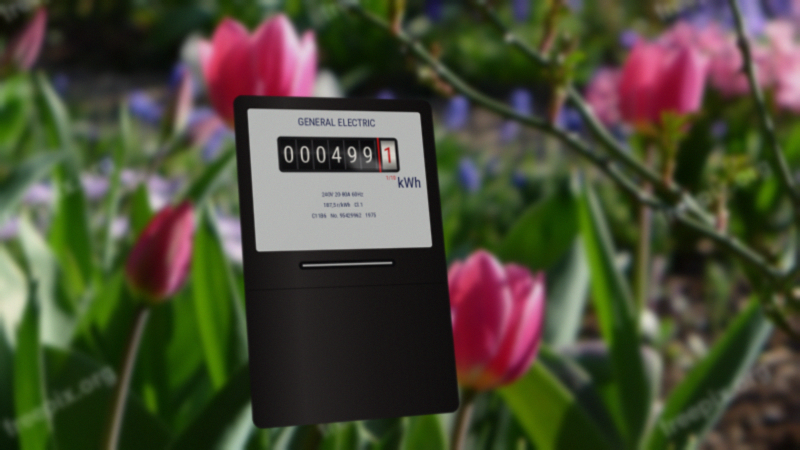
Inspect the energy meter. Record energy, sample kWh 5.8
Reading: kWh 499.1
